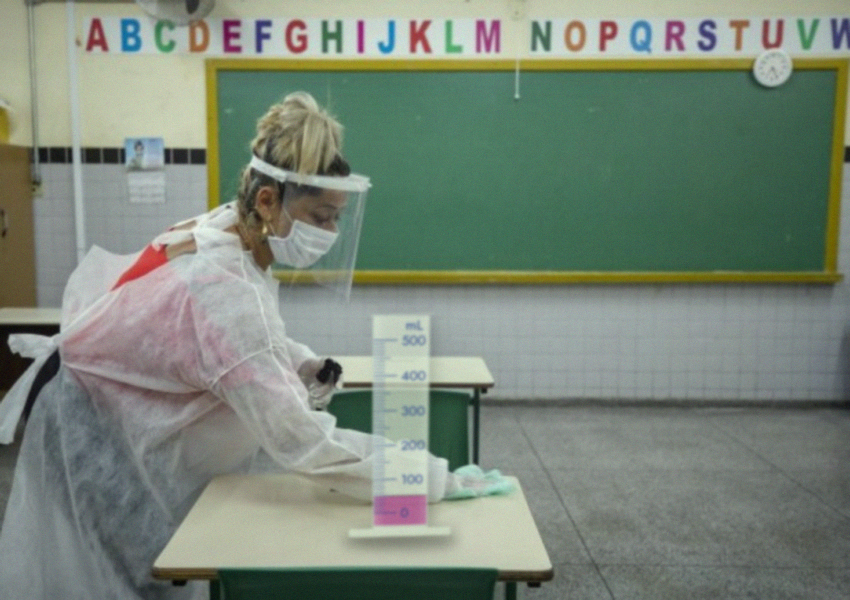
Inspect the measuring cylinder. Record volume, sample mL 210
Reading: mL 50
